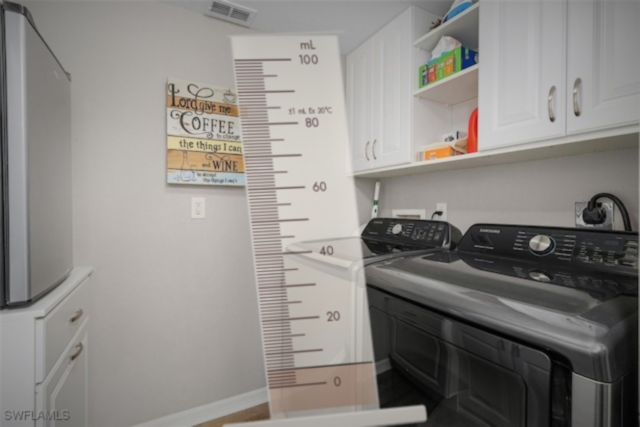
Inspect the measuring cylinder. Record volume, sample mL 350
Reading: mL 5
